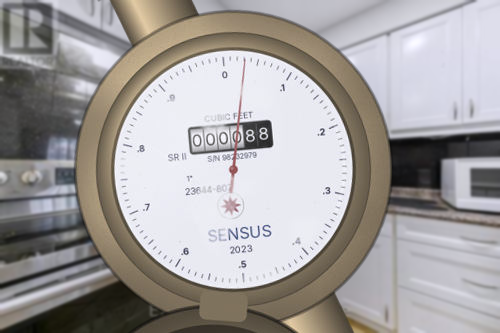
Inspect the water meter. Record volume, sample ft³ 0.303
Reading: ft³ 88.03
